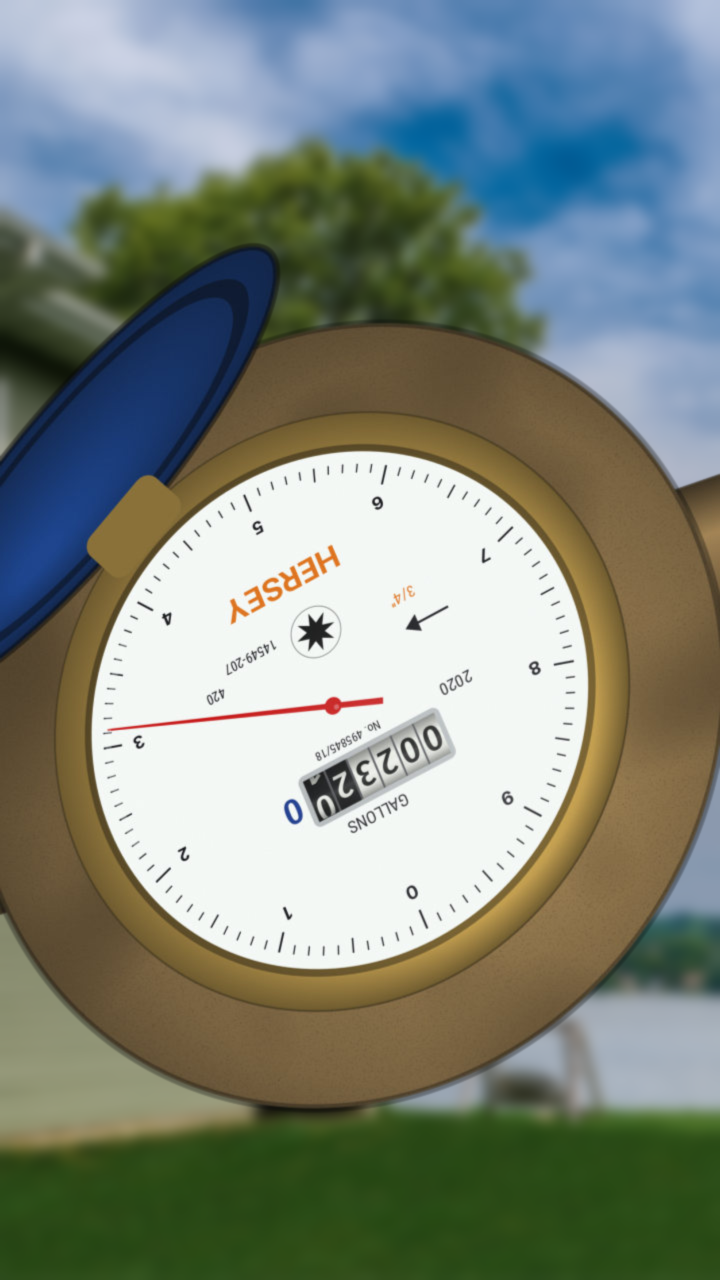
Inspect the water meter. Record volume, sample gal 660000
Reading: gal 23203.1
